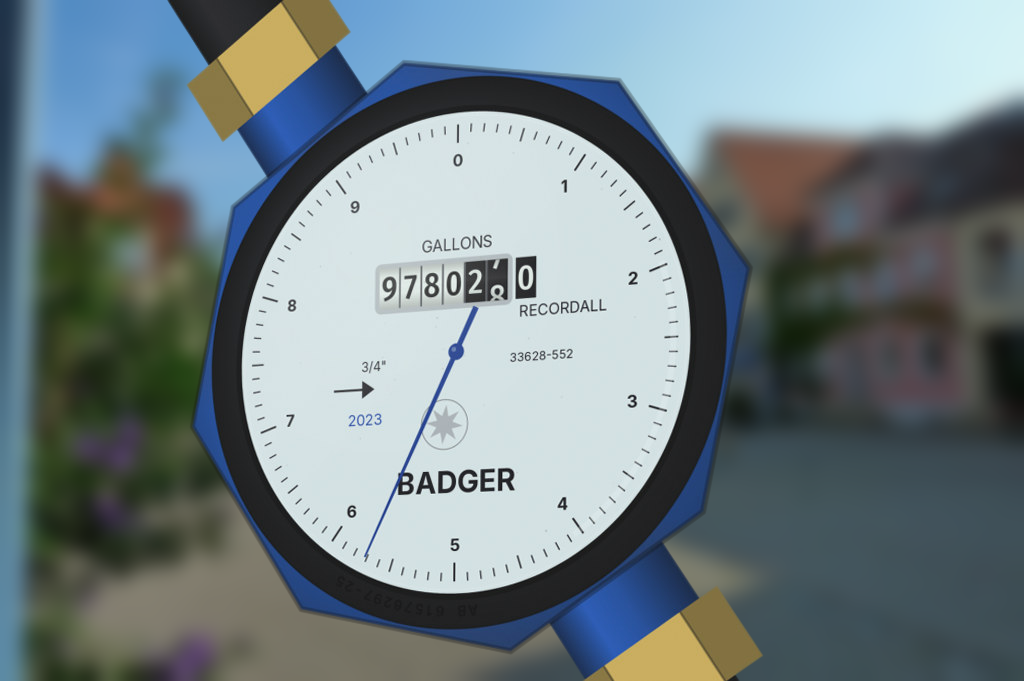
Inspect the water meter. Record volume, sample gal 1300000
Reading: gal 9780275.7
